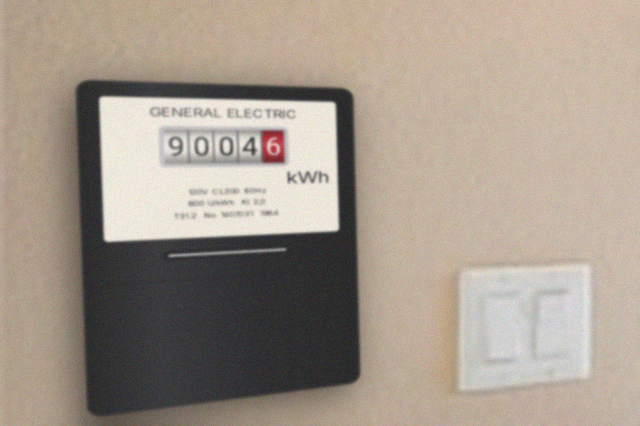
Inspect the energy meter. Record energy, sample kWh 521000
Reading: kWh 9004.6
